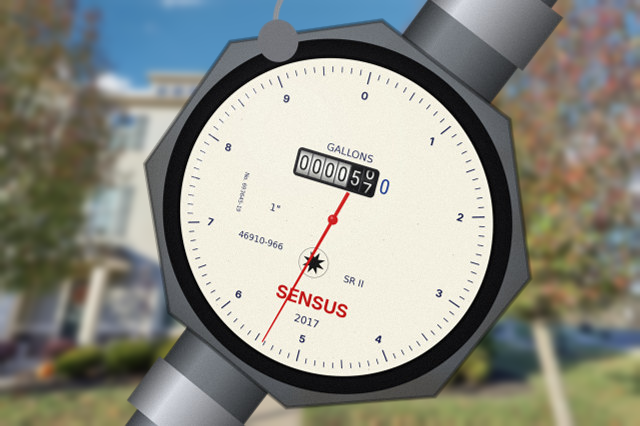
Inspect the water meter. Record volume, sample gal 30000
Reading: gal 565.4
